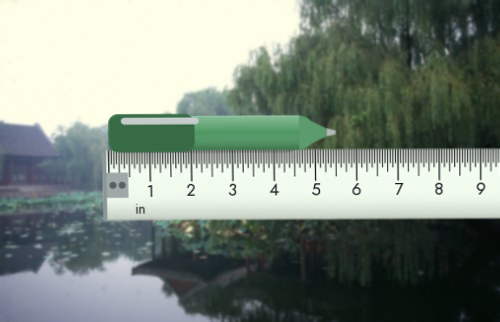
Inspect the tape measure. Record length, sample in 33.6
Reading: in 5.5
